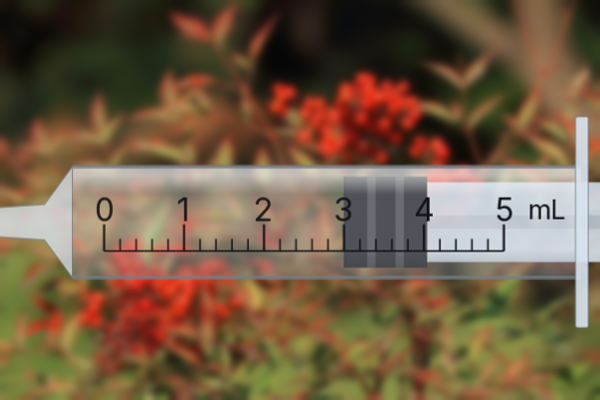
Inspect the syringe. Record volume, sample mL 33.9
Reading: mL 3
